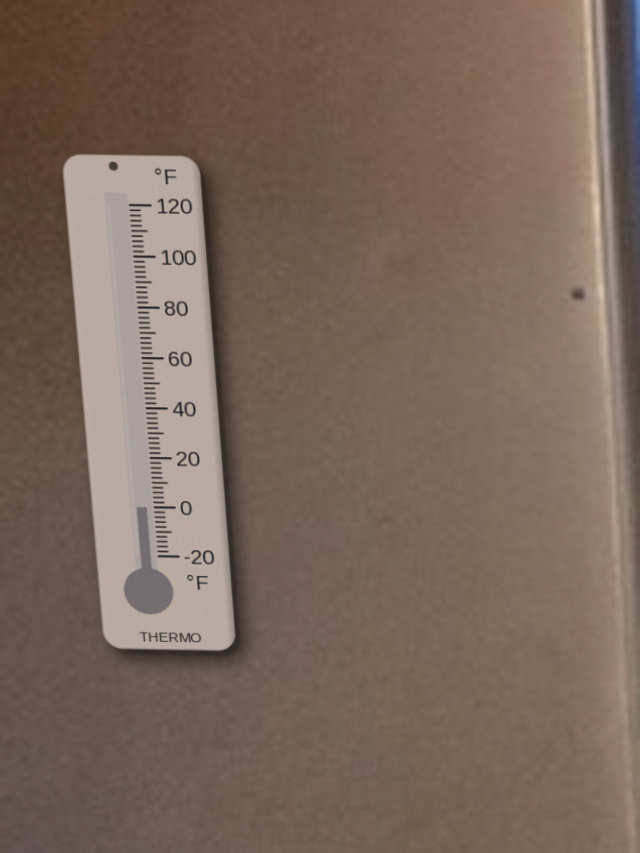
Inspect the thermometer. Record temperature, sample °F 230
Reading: °F 0
